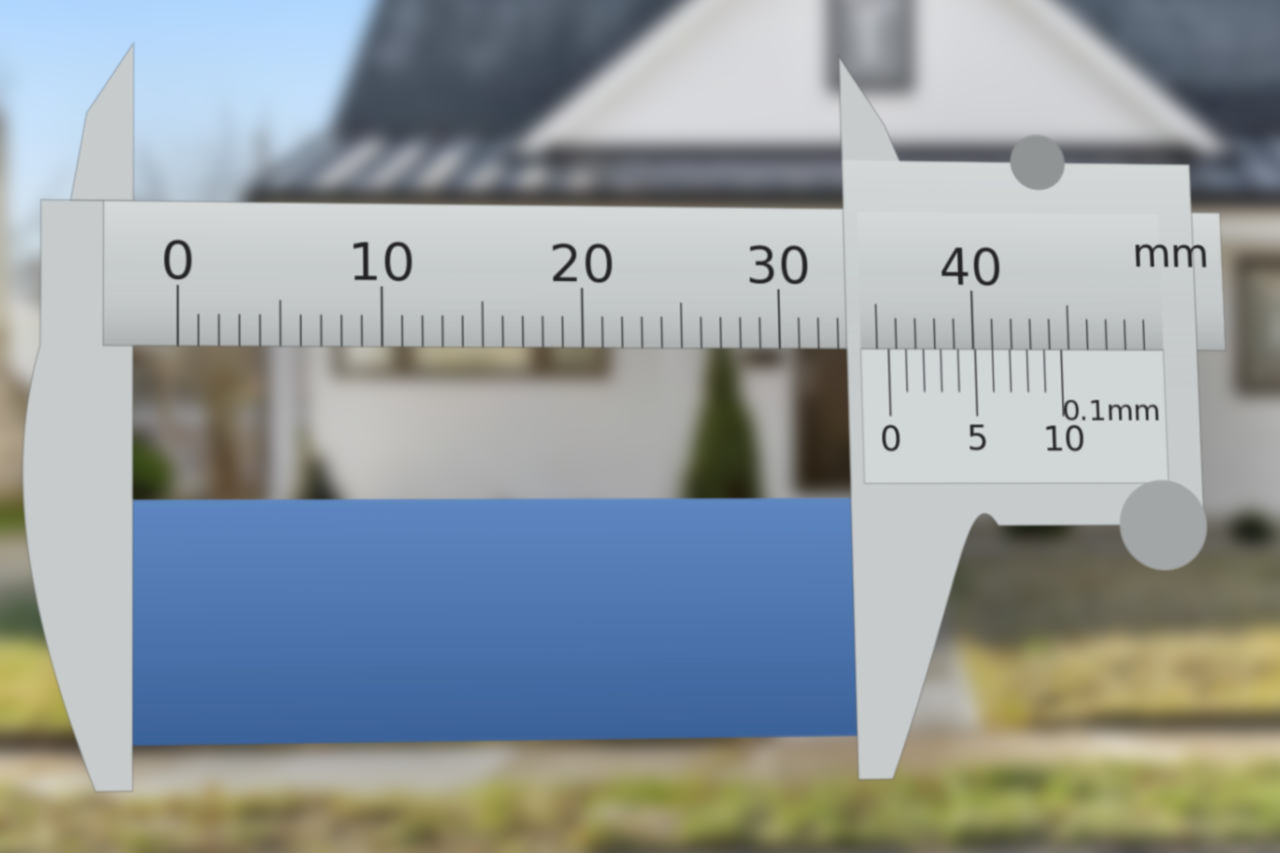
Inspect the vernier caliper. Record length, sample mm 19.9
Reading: mm 35.6
